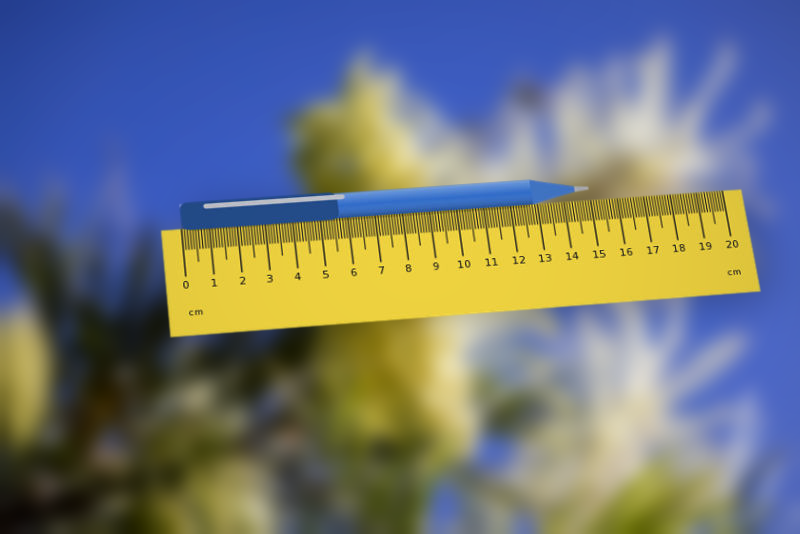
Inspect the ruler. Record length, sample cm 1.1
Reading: cm 15
